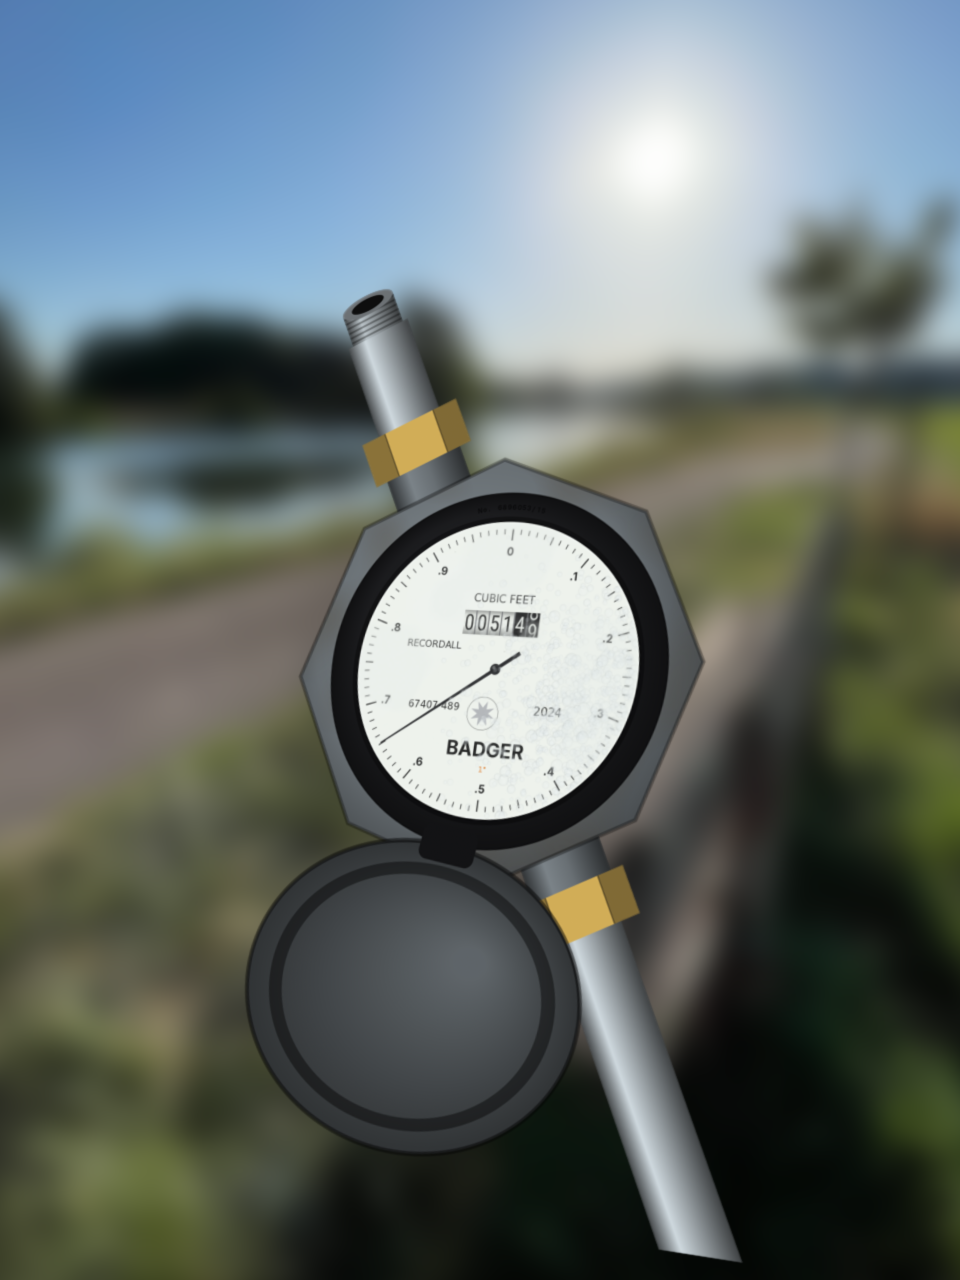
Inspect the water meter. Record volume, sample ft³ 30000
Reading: ft³ 5148.65
